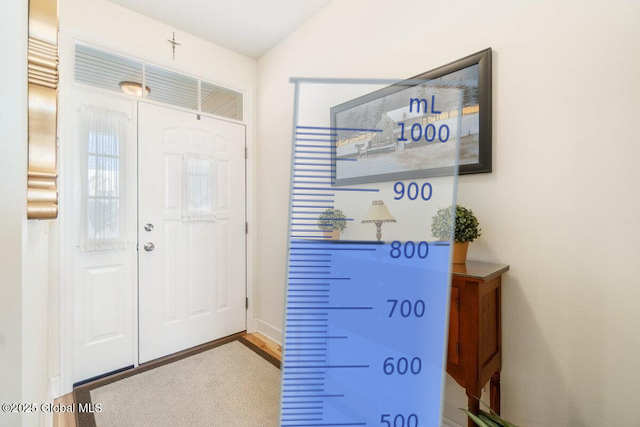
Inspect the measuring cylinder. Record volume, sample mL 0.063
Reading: mL 810
